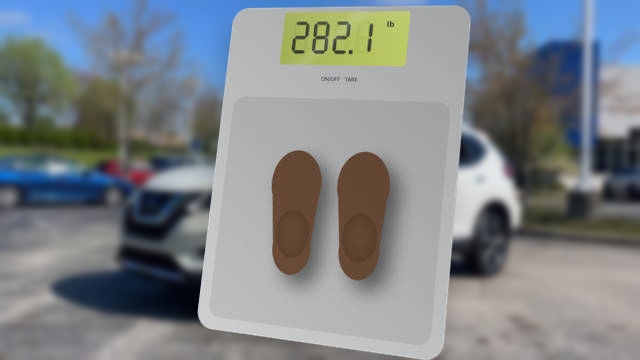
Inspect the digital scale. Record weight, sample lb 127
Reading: lb 282.1
